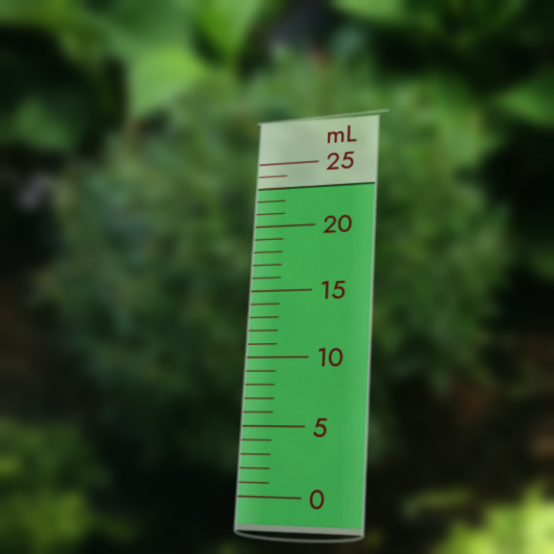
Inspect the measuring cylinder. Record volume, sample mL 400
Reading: mL 23
